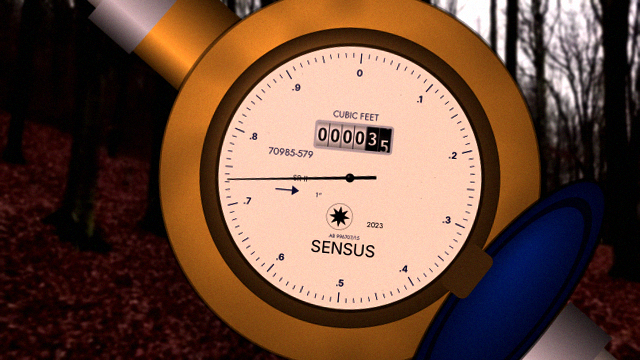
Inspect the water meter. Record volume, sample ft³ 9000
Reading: ft³ 34.73
